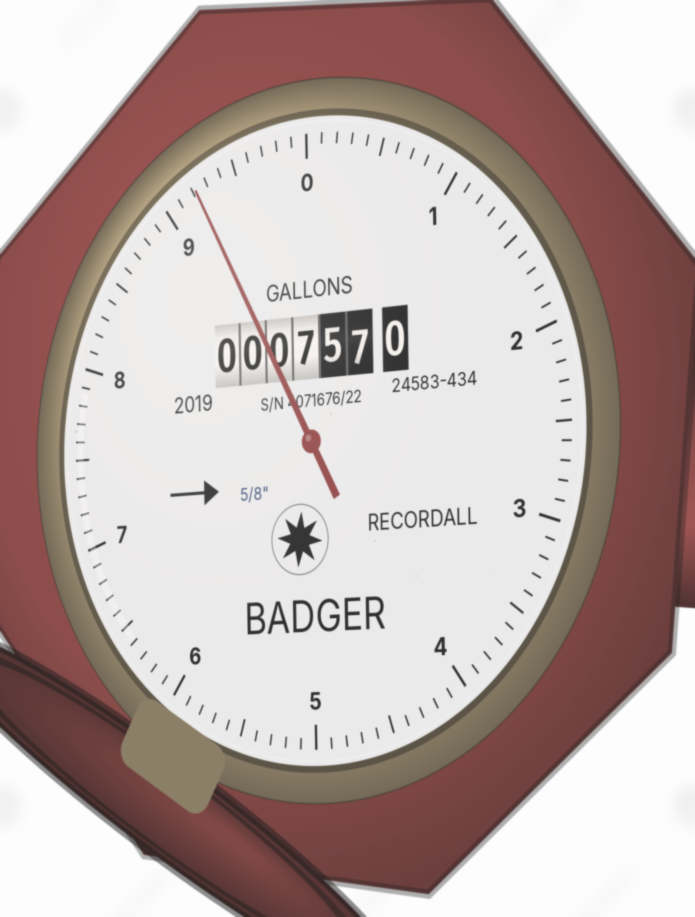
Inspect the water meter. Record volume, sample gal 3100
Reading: gal 7569.2
